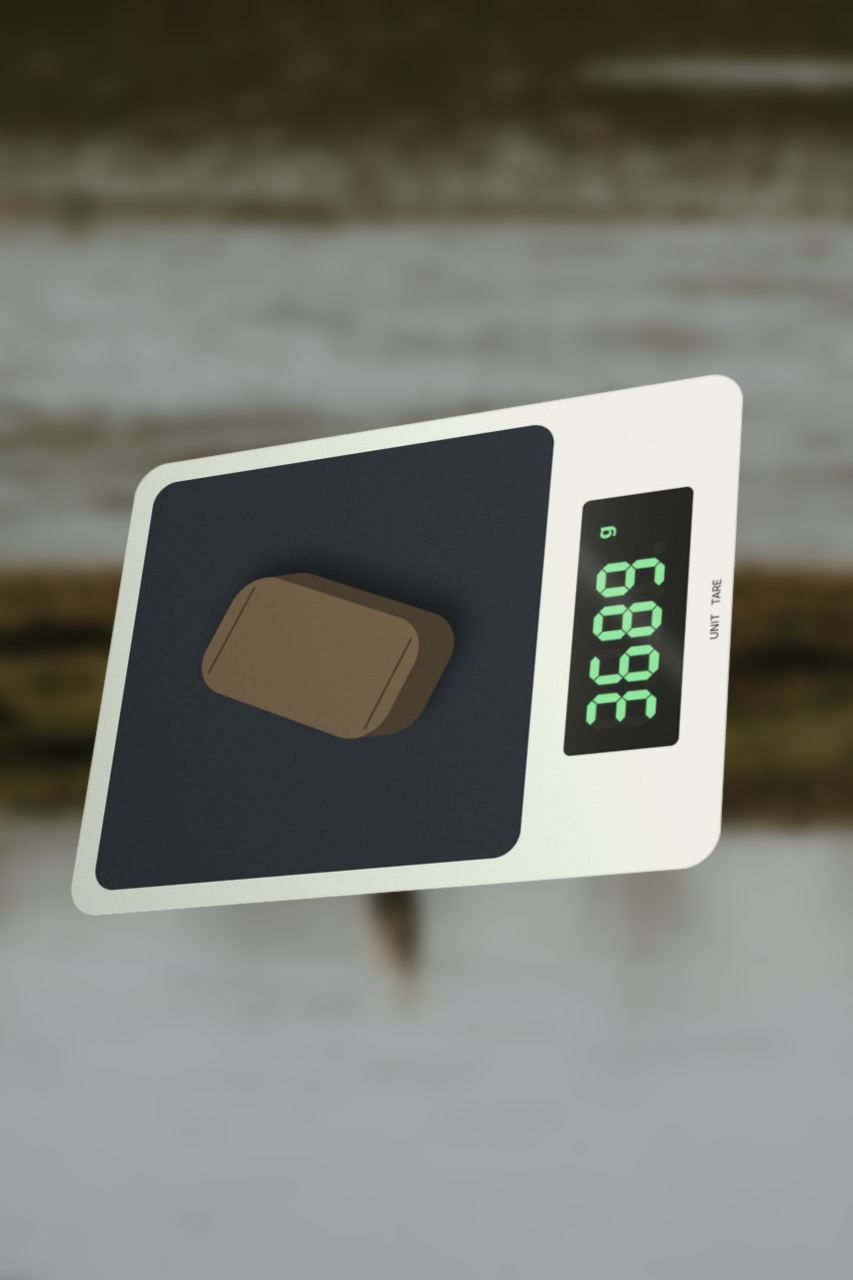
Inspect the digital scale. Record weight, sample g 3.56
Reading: g 3689
